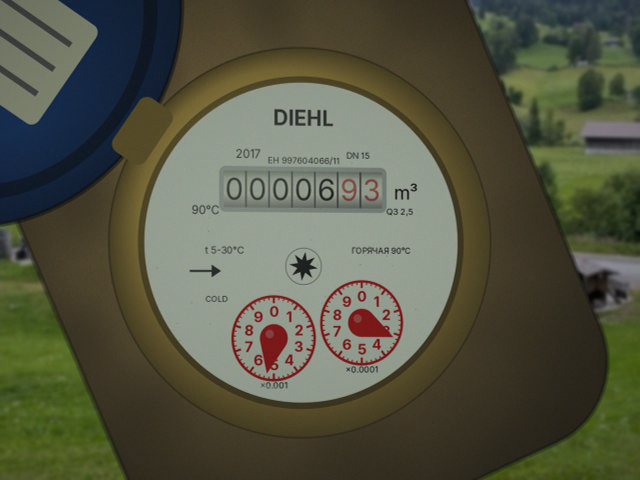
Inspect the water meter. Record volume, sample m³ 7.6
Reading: m³ 6.9353
